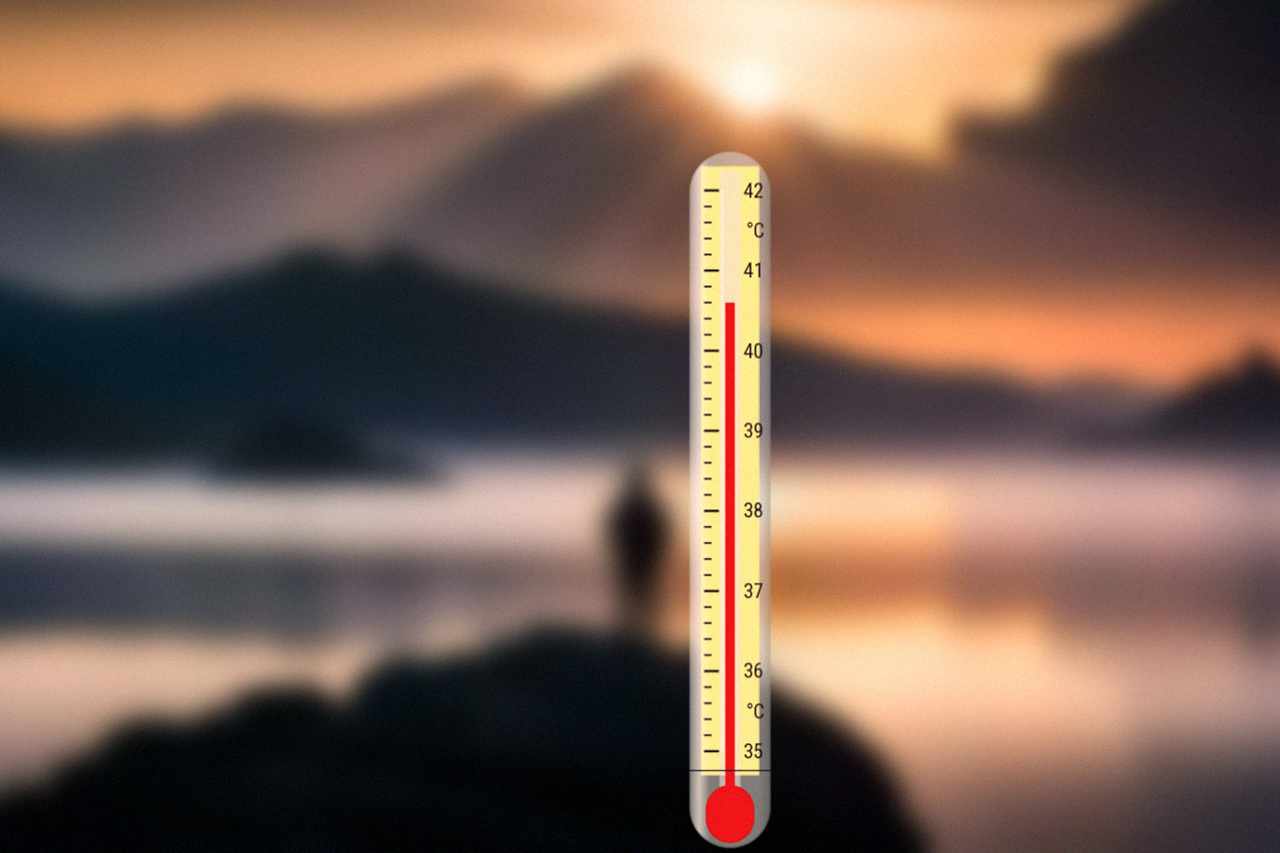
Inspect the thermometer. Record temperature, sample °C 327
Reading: °C 40.6
